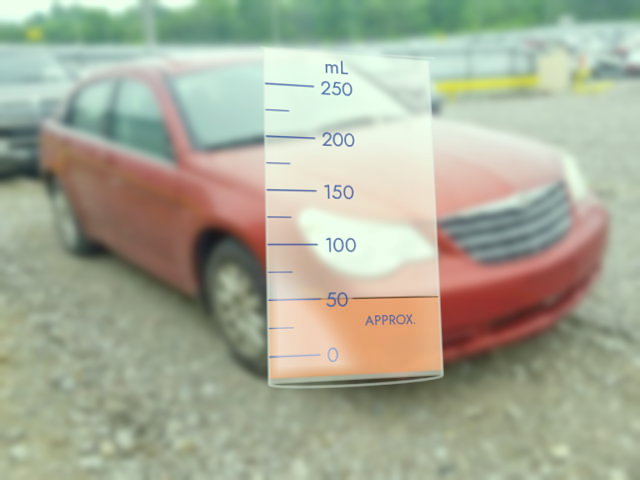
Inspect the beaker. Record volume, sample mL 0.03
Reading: mL 50
